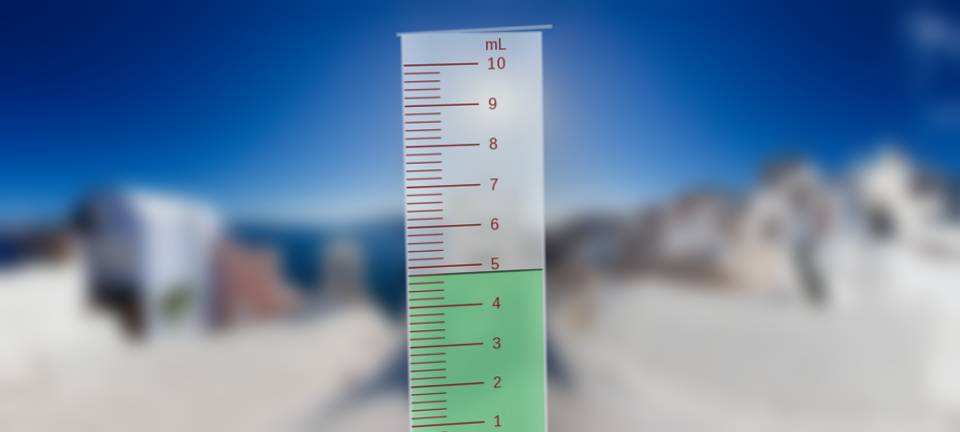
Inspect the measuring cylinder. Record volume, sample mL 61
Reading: mL 4.8
